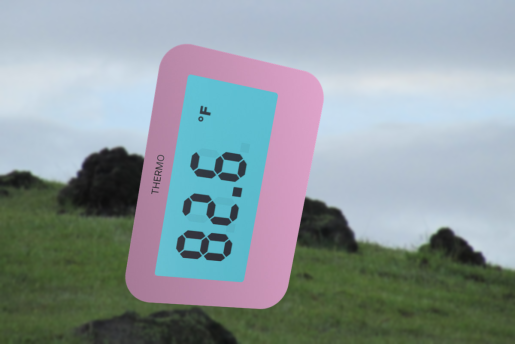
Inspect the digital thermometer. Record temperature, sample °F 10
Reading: °F 82.6
